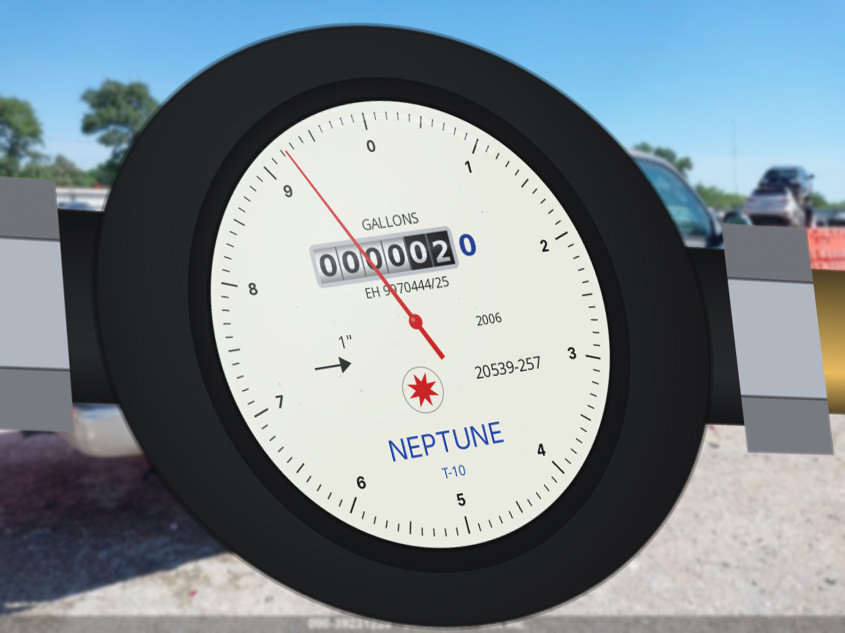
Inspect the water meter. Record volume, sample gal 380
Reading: gal 19.2
